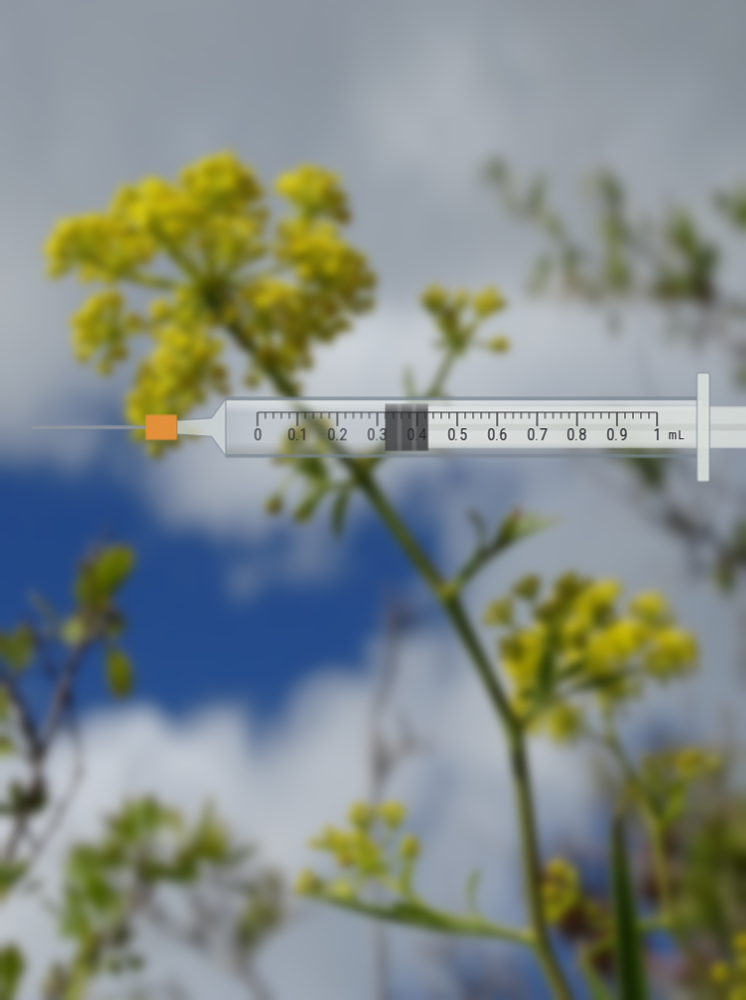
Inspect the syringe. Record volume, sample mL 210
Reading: mL 0.32
